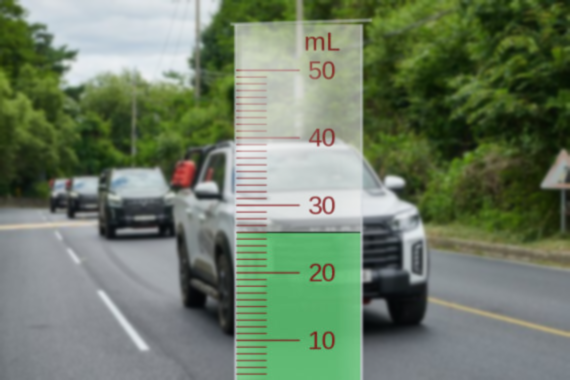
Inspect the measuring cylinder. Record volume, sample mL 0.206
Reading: mL 26
